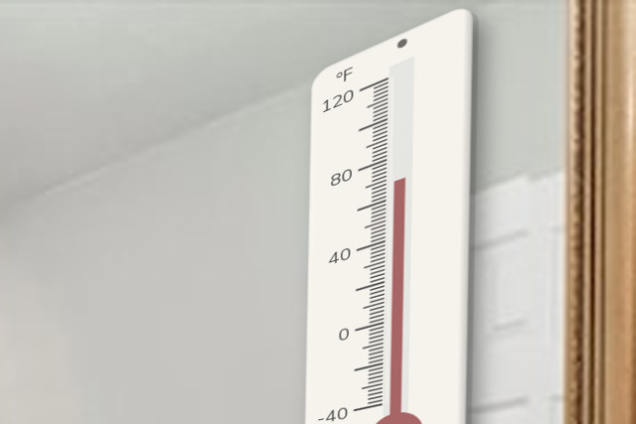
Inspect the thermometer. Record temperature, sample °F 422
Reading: °F 68
